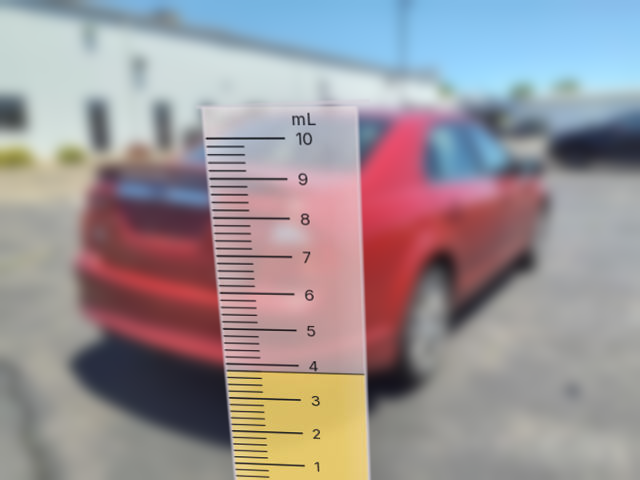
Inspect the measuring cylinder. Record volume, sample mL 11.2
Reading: mL 3.8
